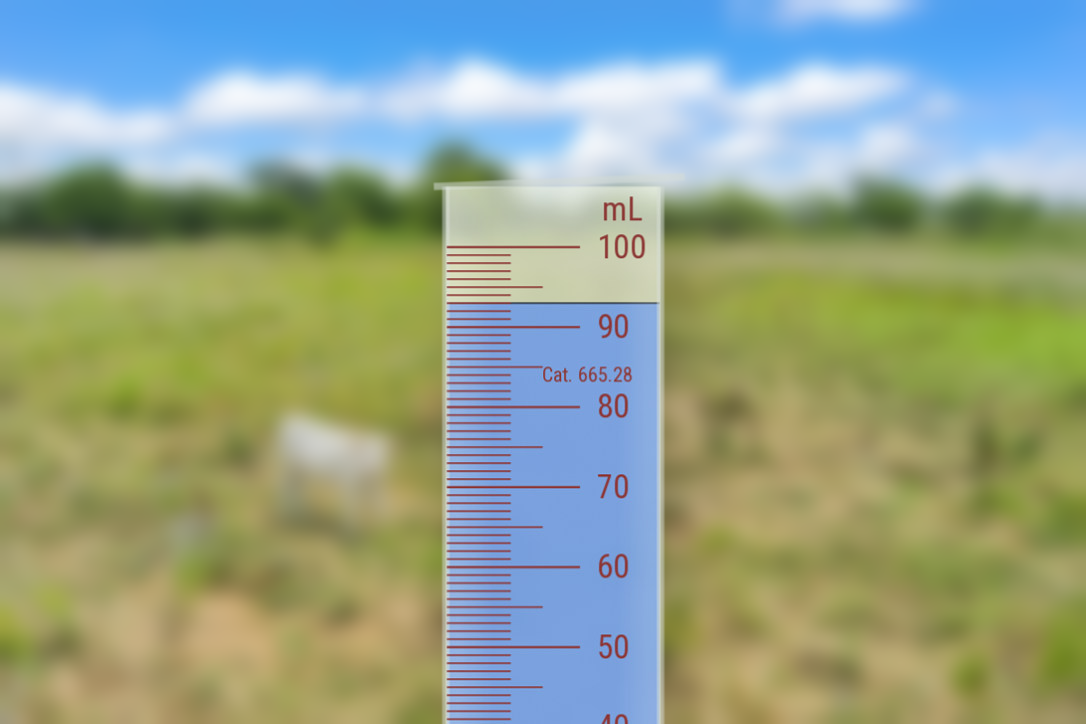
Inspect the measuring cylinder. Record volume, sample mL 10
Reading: mL 93
